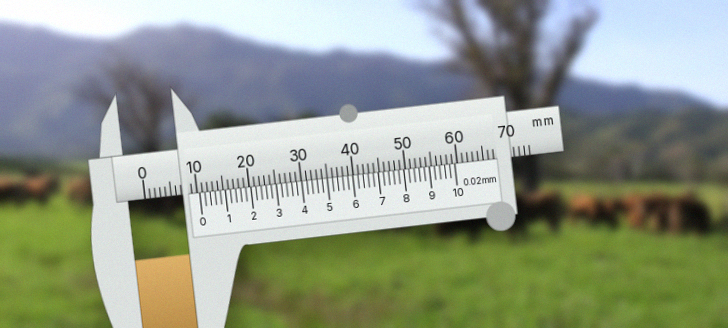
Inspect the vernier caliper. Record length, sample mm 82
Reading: mm 10.5
